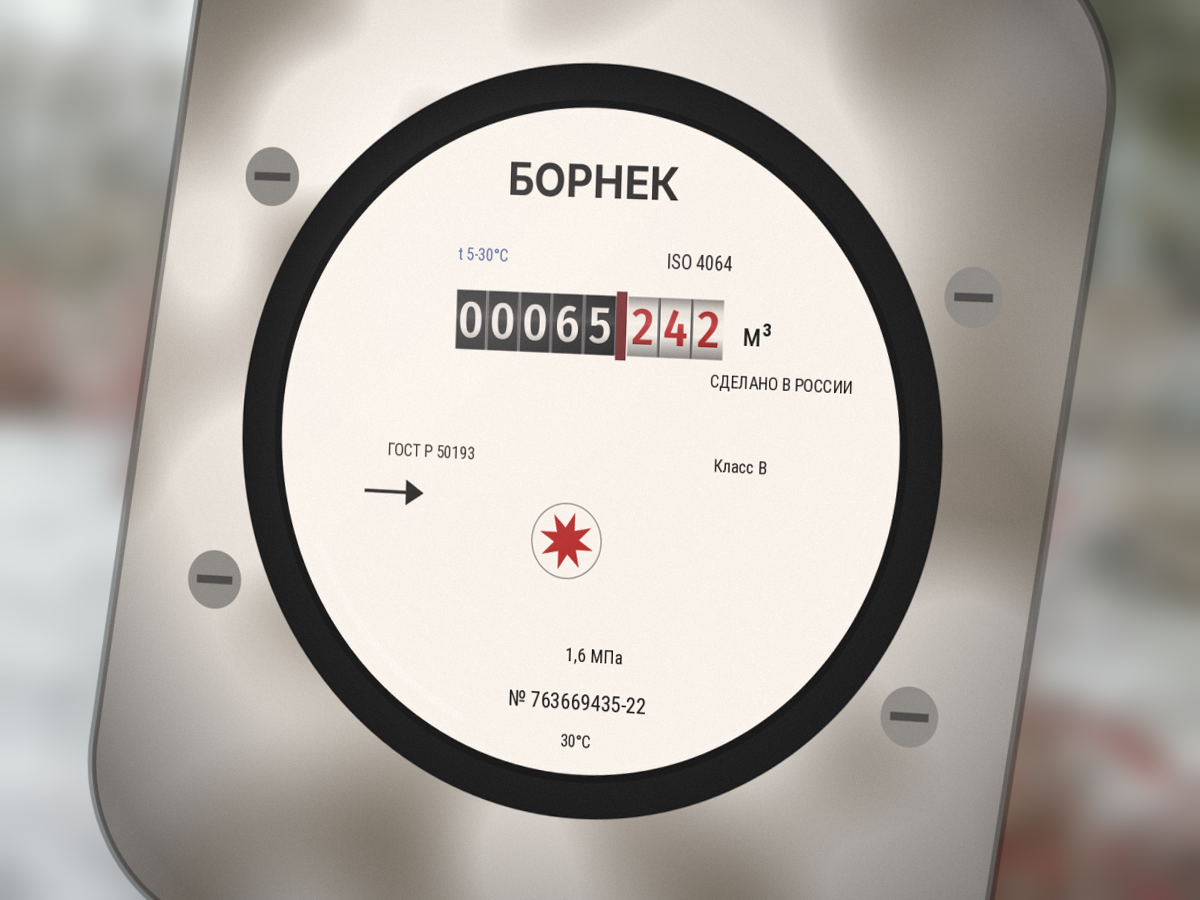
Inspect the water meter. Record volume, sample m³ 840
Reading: m³ 65.242
